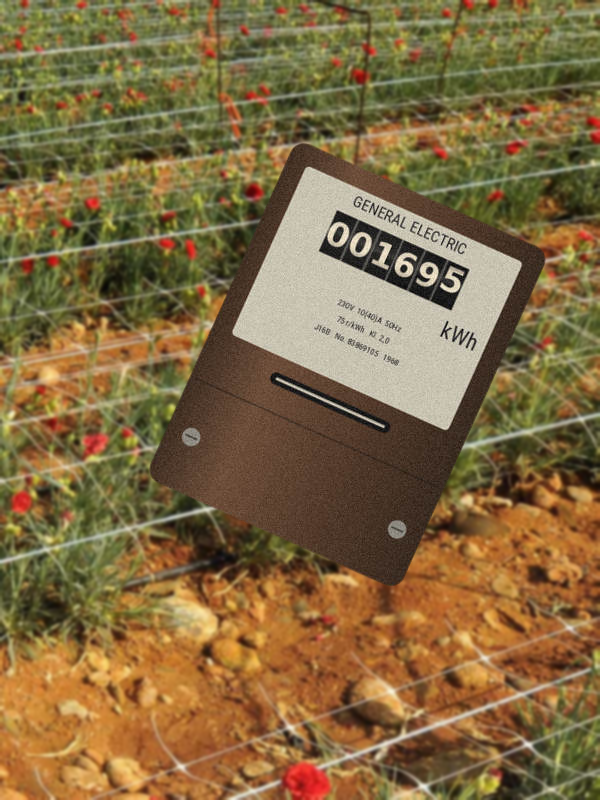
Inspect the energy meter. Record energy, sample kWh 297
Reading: kWh 1695
